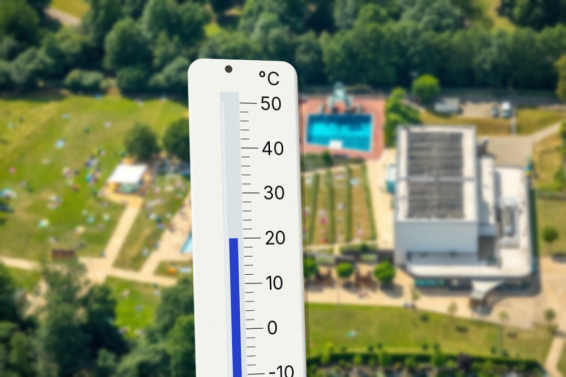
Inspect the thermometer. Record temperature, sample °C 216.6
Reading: °C 20
